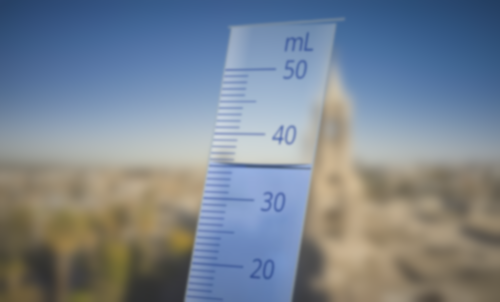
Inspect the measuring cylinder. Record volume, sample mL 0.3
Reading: mL 35
